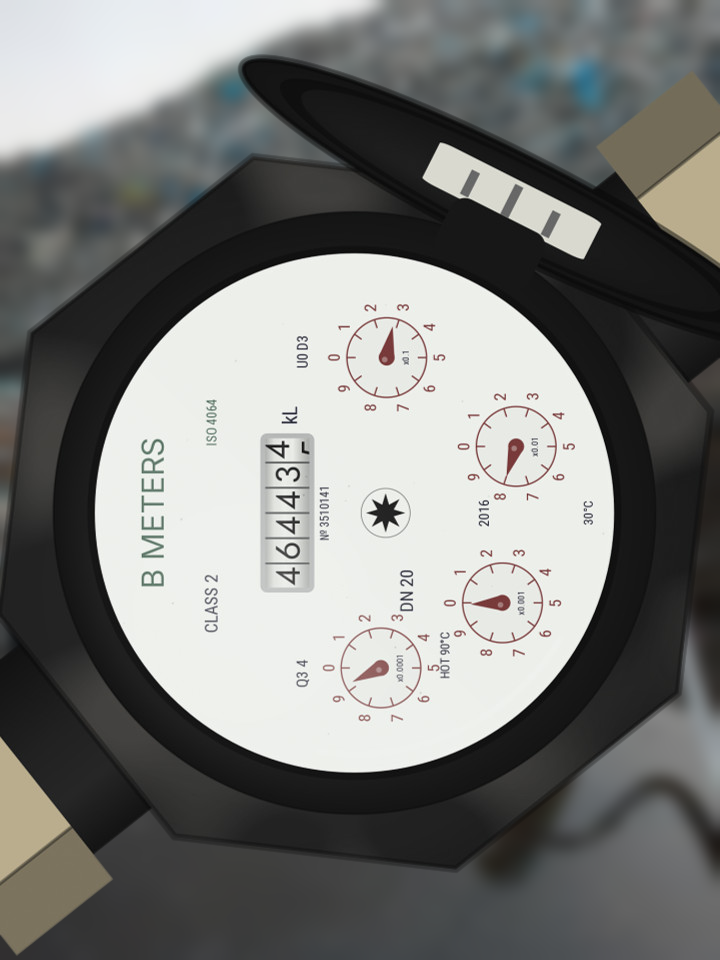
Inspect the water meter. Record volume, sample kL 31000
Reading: kL 464434.2799
